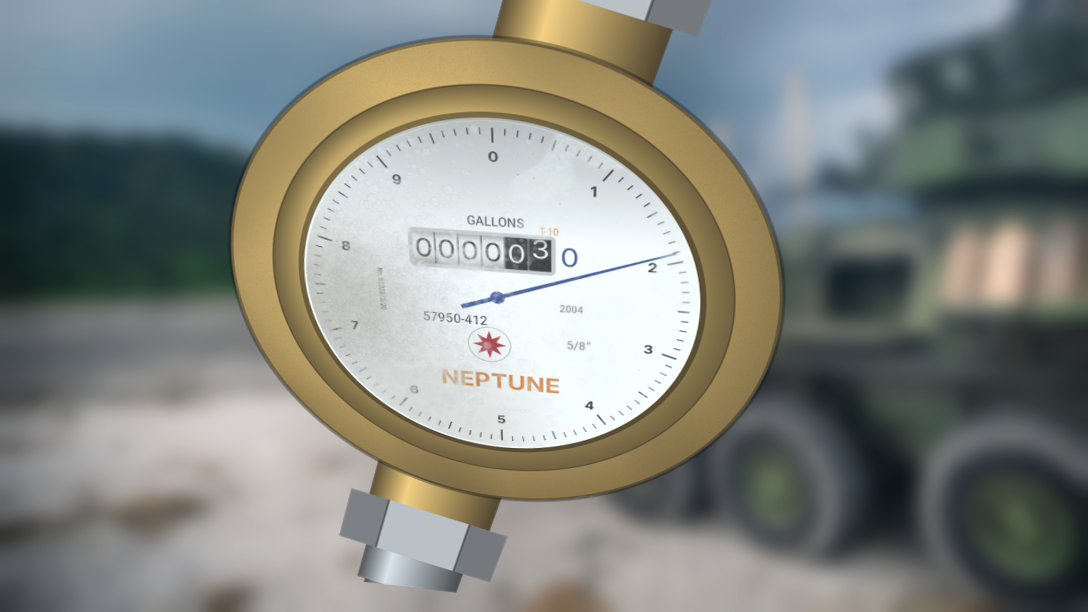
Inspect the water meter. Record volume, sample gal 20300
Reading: gal 31.9
